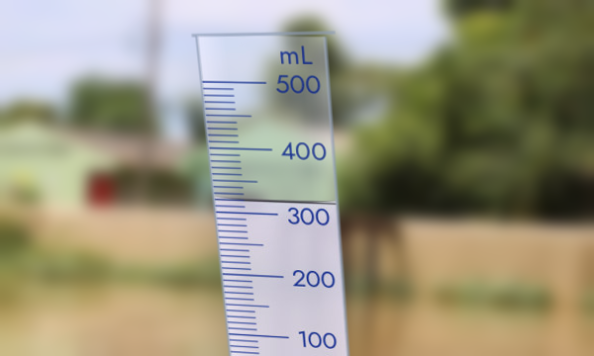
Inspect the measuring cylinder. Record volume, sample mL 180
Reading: mL 320
